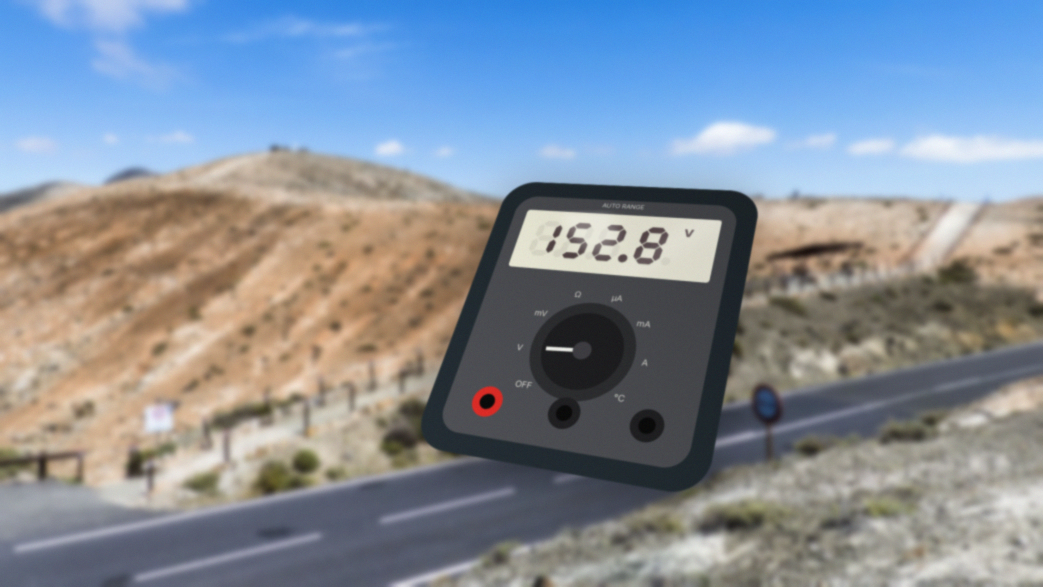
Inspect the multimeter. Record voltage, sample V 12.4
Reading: V 152.8
